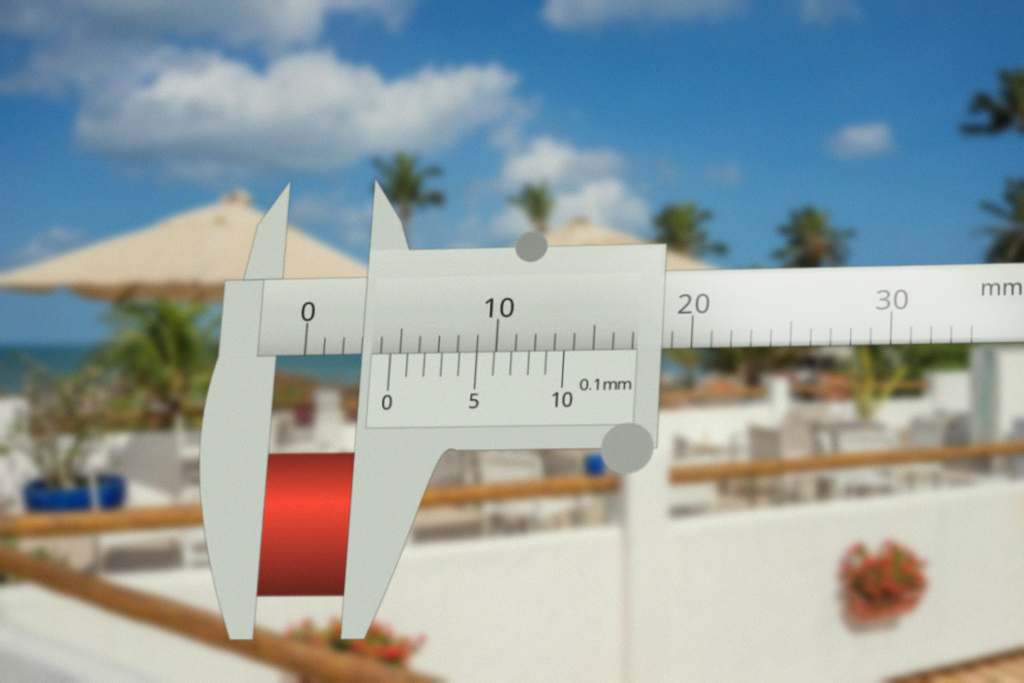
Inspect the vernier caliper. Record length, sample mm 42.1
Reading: mm 4.5
